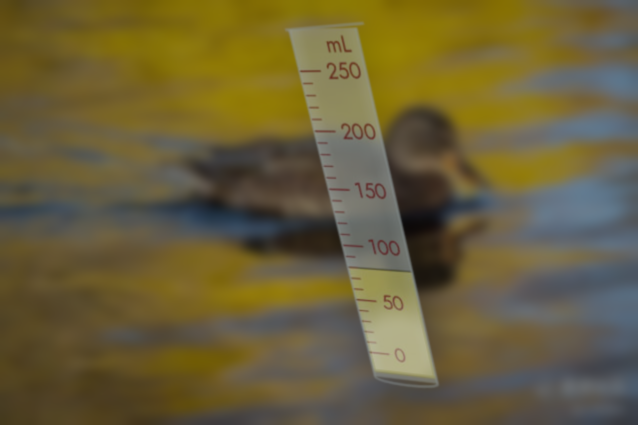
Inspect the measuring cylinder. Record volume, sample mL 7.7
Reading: mL 80
